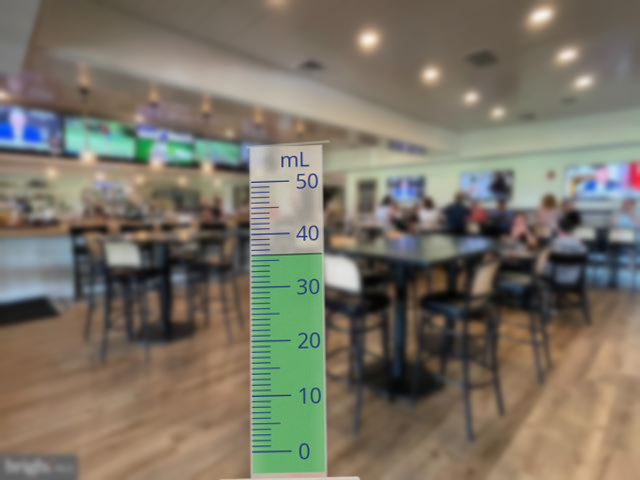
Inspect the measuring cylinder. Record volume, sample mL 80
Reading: mL 36
